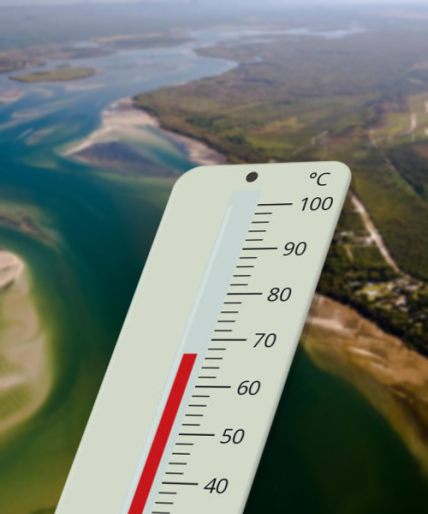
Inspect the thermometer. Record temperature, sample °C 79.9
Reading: °C 67
